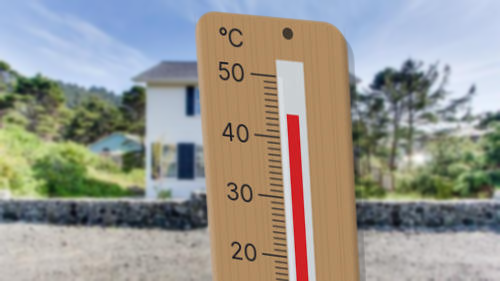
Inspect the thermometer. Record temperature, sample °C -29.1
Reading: °C 44
